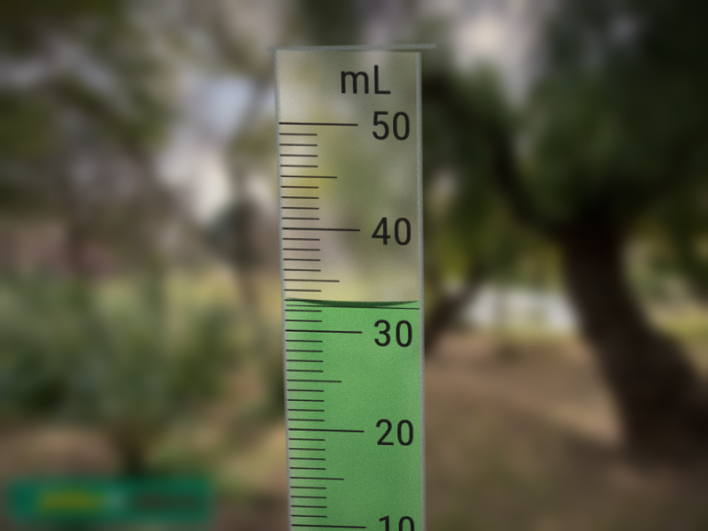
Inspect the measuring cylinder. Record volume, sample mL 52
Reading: mL 32.5
